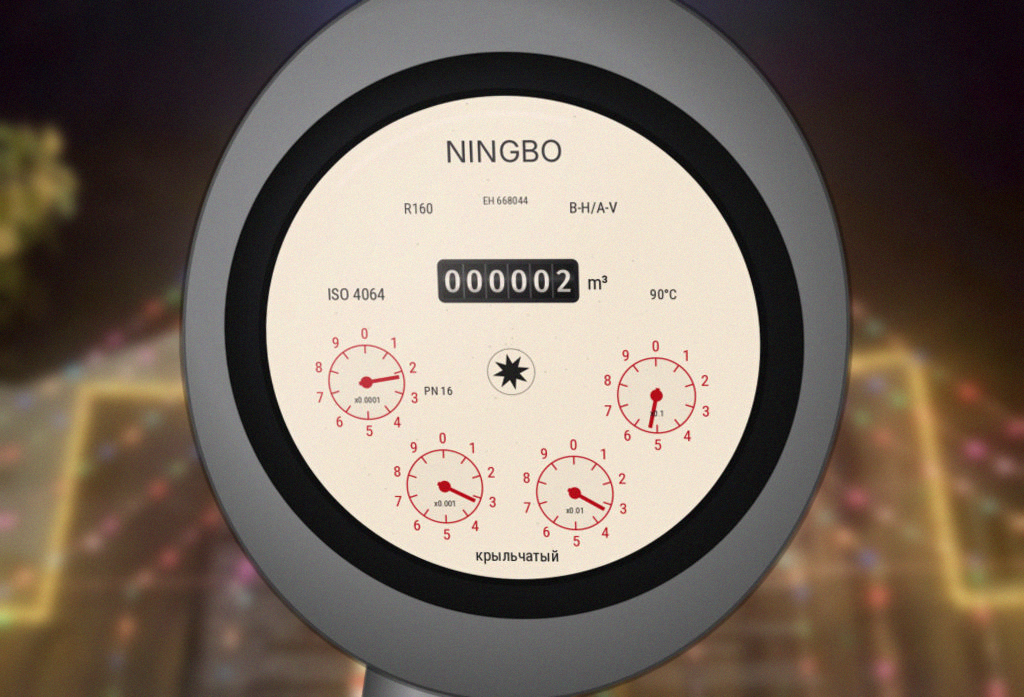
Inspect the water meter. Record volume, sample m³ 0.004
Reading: m³ 2.5332
